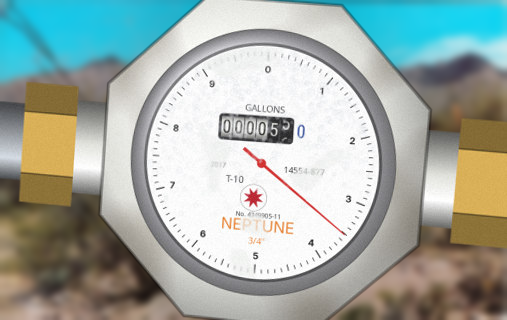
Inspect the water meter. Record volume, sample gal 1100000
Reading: gal 553.5
